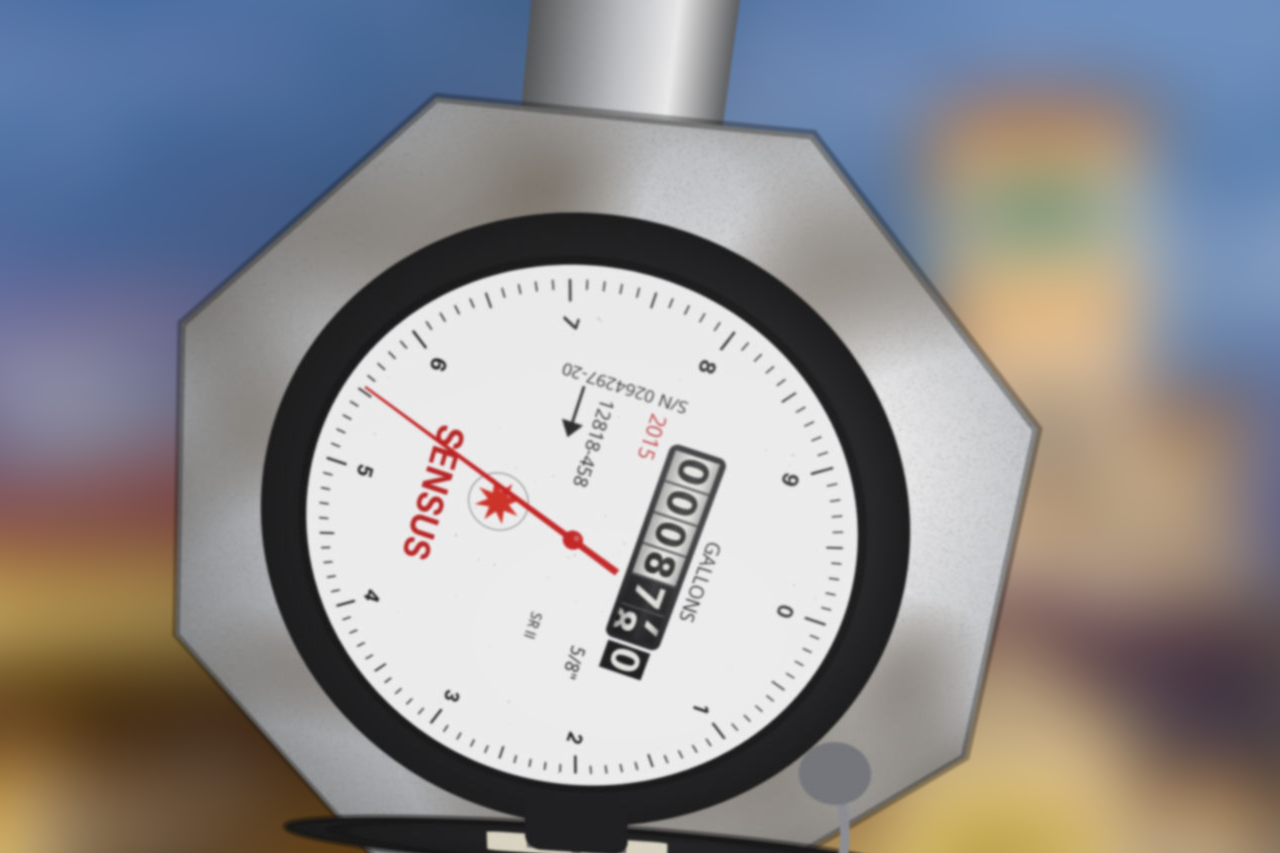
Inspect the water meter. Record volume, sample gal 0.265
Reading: gal 8775.5
